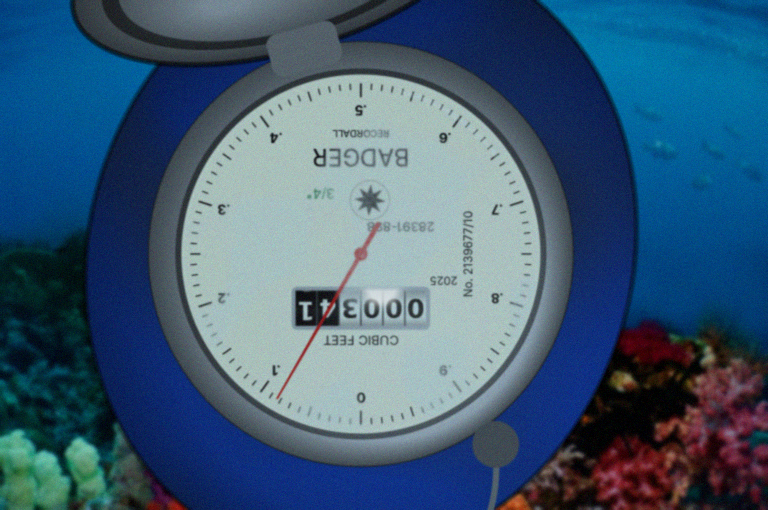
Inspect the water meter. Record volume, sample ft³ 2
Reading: ft³ 341.08
